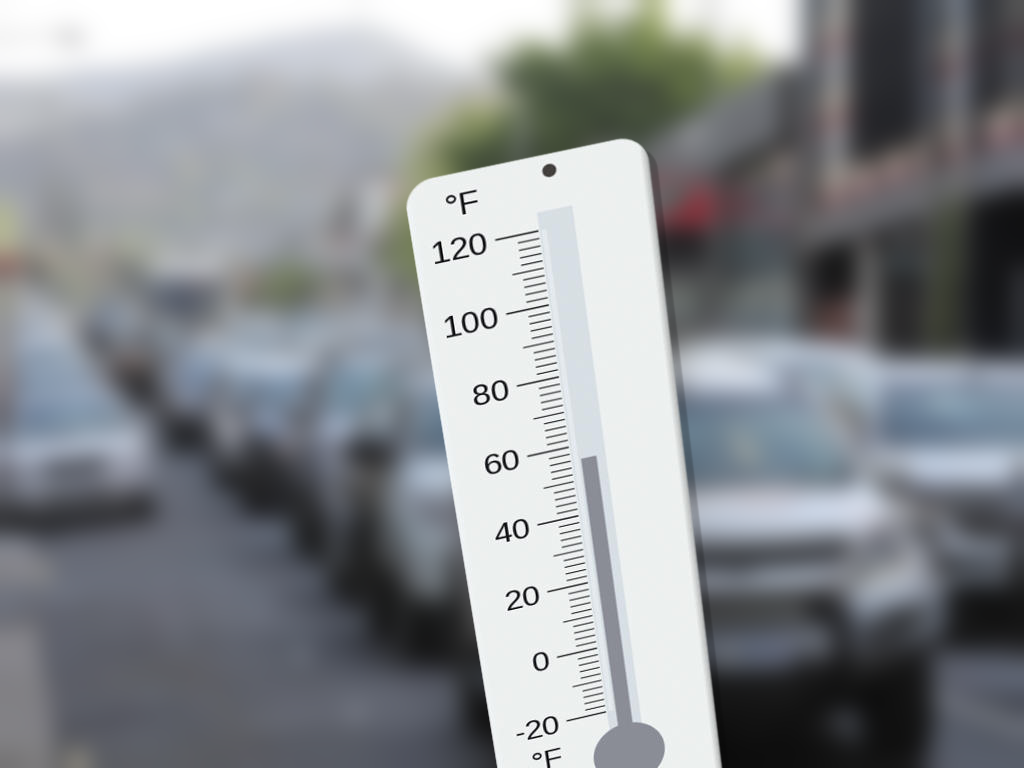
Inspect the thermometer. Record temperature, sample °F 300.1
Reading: °F 56
